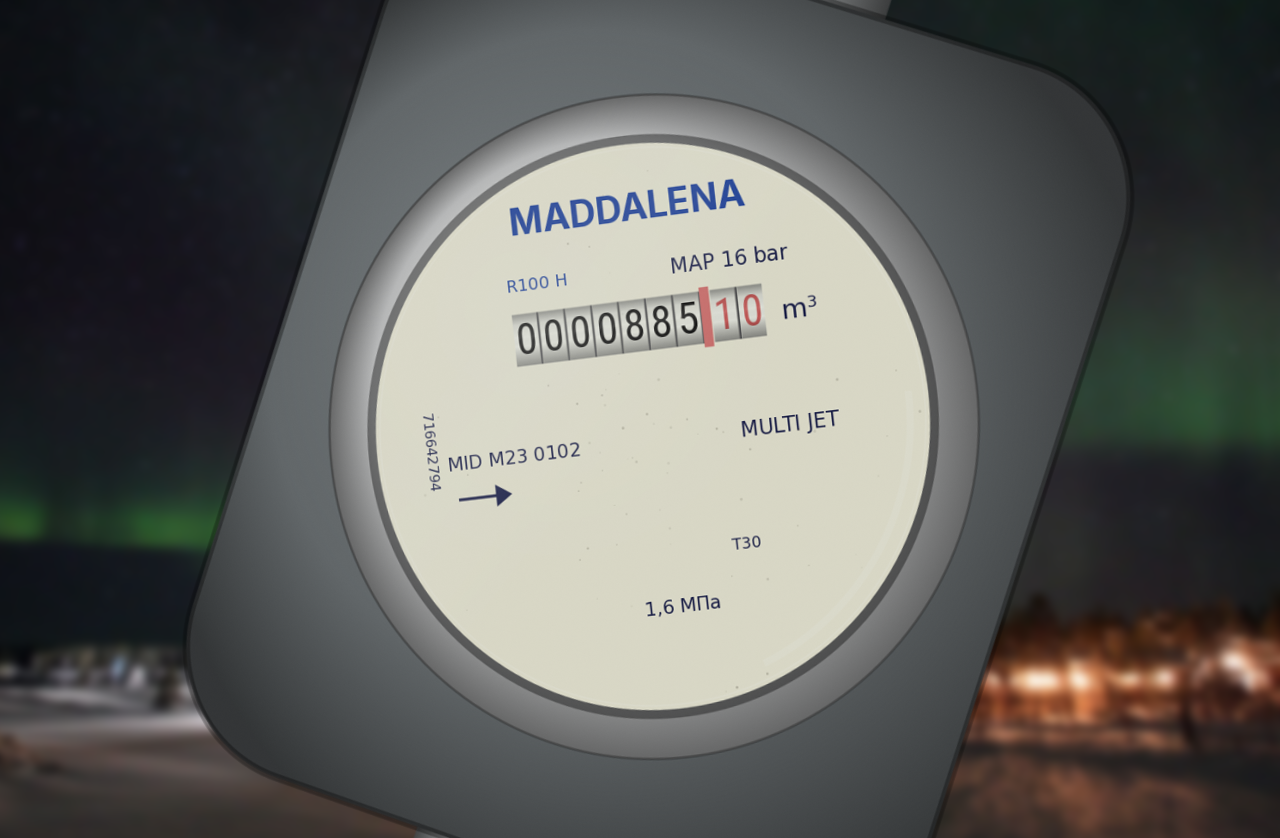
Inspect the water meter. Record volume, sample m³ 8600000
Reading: m³ 885.10
